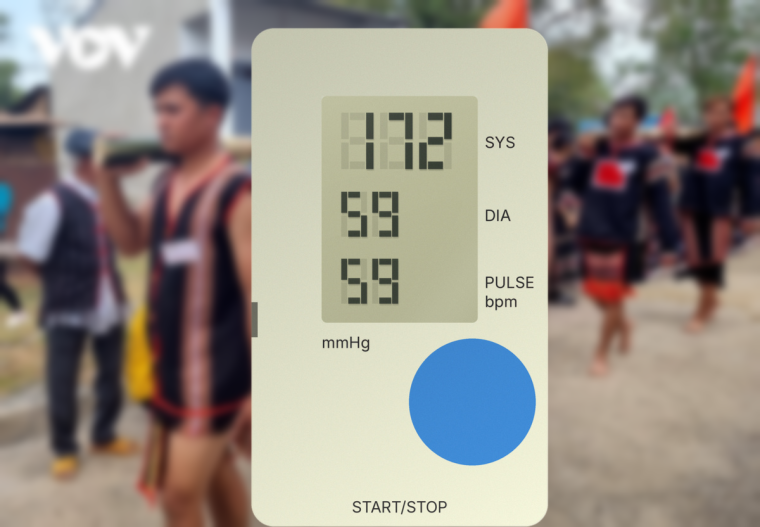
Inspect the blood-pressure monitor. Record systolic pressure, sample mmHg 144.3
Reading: mmHg 172
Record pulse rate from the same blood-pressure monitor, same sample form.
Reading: bpm 59
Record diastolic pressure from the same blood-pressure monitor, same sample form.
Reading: mmHg 59
